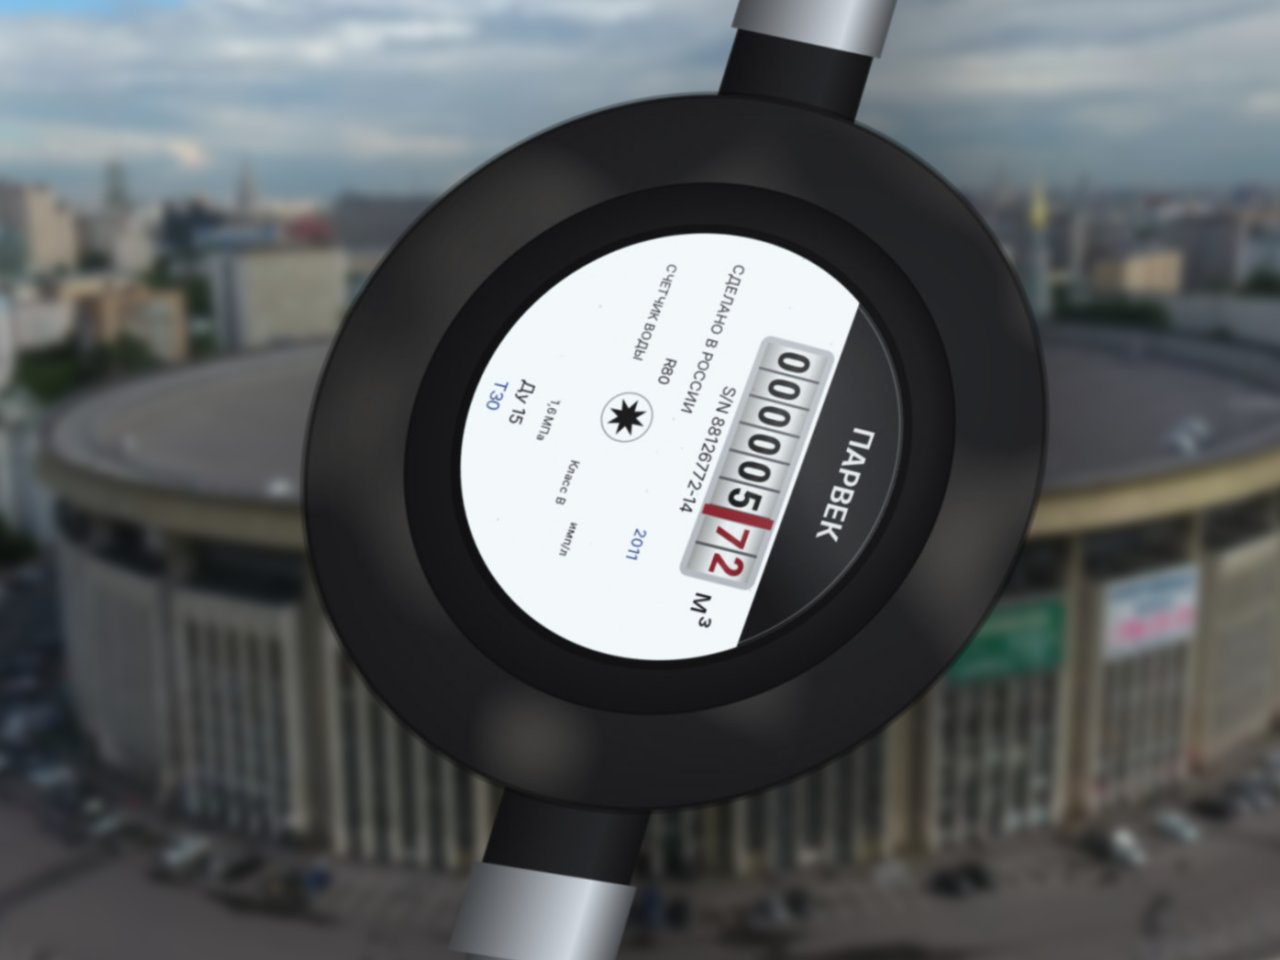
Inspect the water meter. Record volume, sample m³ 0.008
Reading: m³ 5.72
